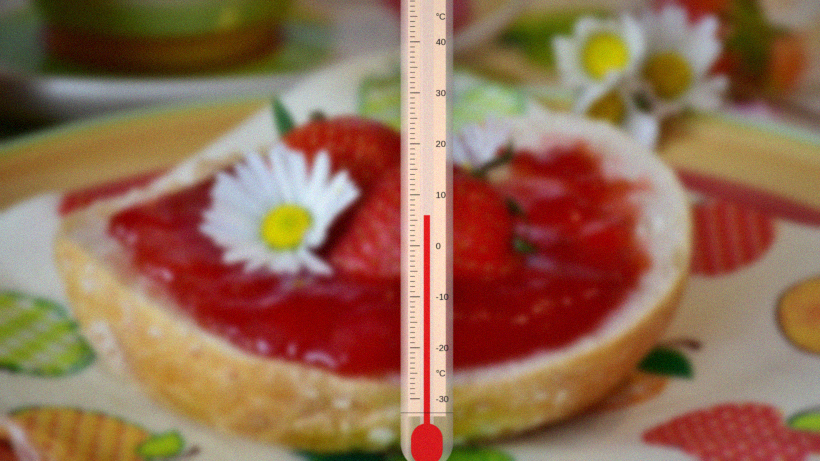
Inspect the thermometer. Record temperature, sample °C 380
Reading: °C 6
